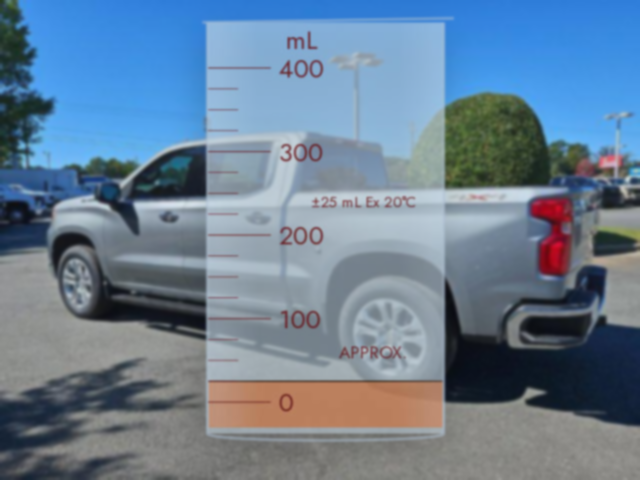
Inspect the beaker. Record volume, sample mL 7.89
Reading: mL 25
